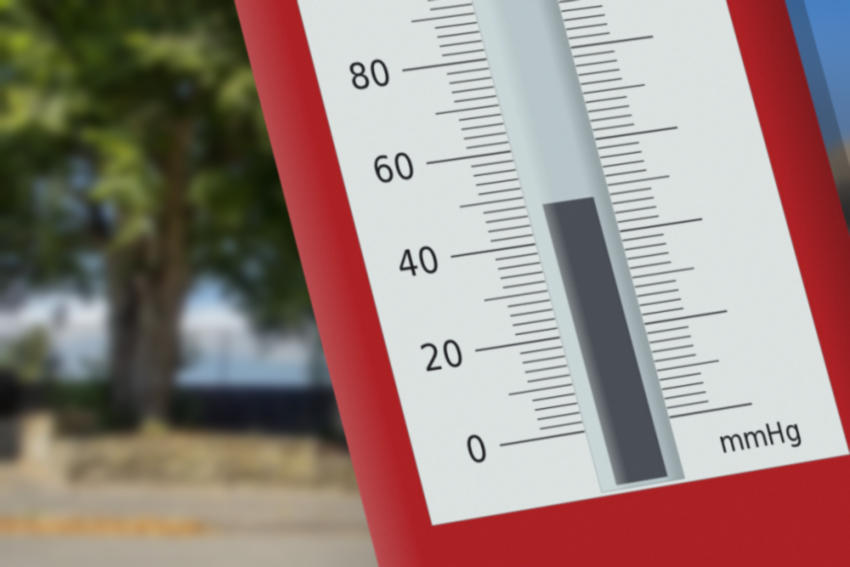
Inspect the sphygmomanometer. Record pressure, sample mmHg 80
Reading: mmHg 48
